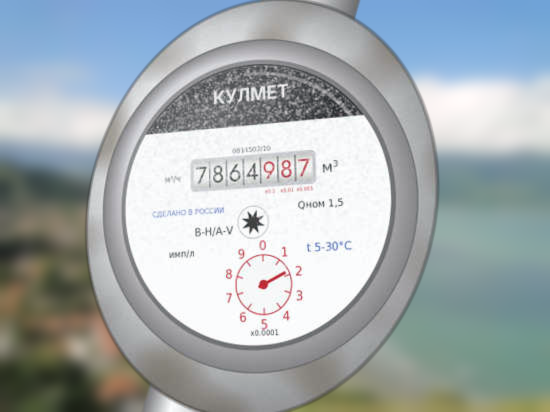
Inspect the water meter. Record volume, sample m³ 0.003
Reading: m³ 7864.9871
